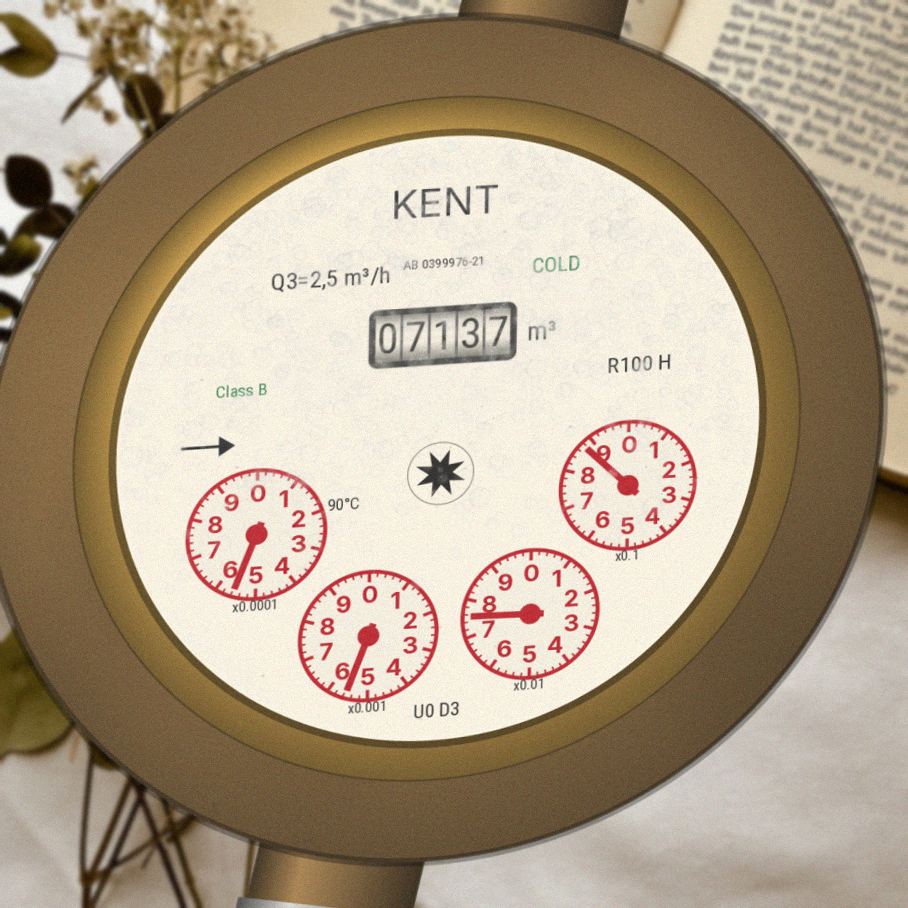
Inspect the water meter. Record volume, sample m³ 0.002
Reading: m³ 7137.8755
